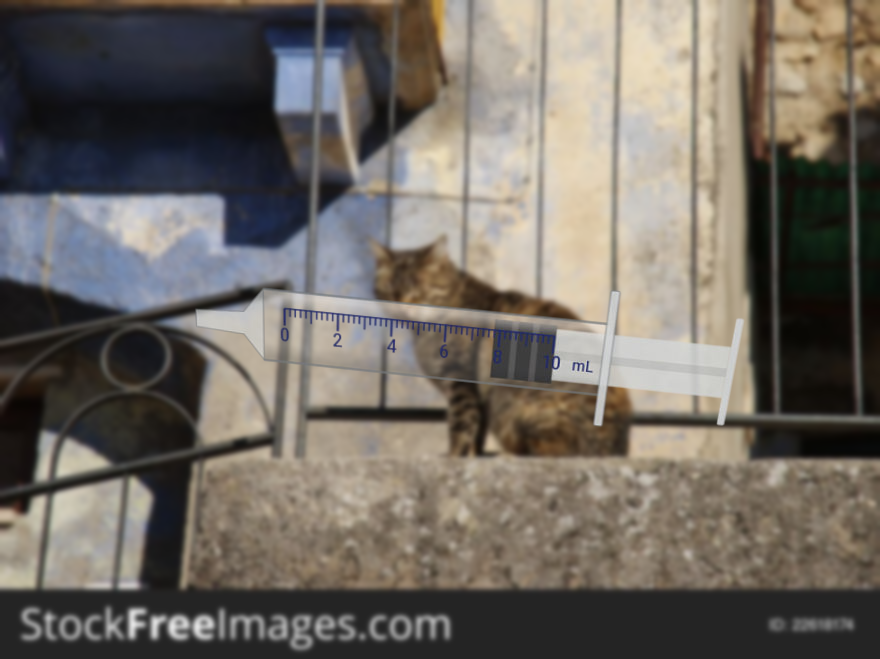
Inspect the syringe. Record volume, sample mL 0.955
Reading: mL 7.8
